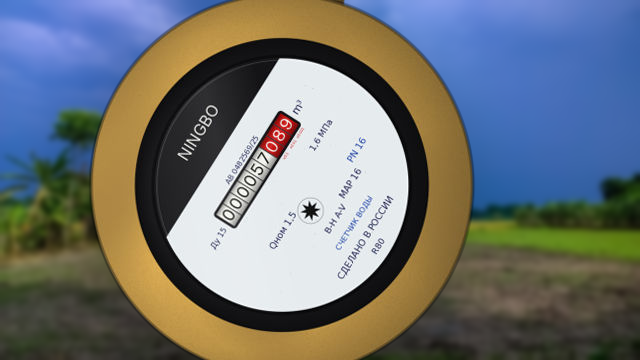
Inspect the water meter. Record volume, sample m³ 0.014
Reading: m³ 57.089
